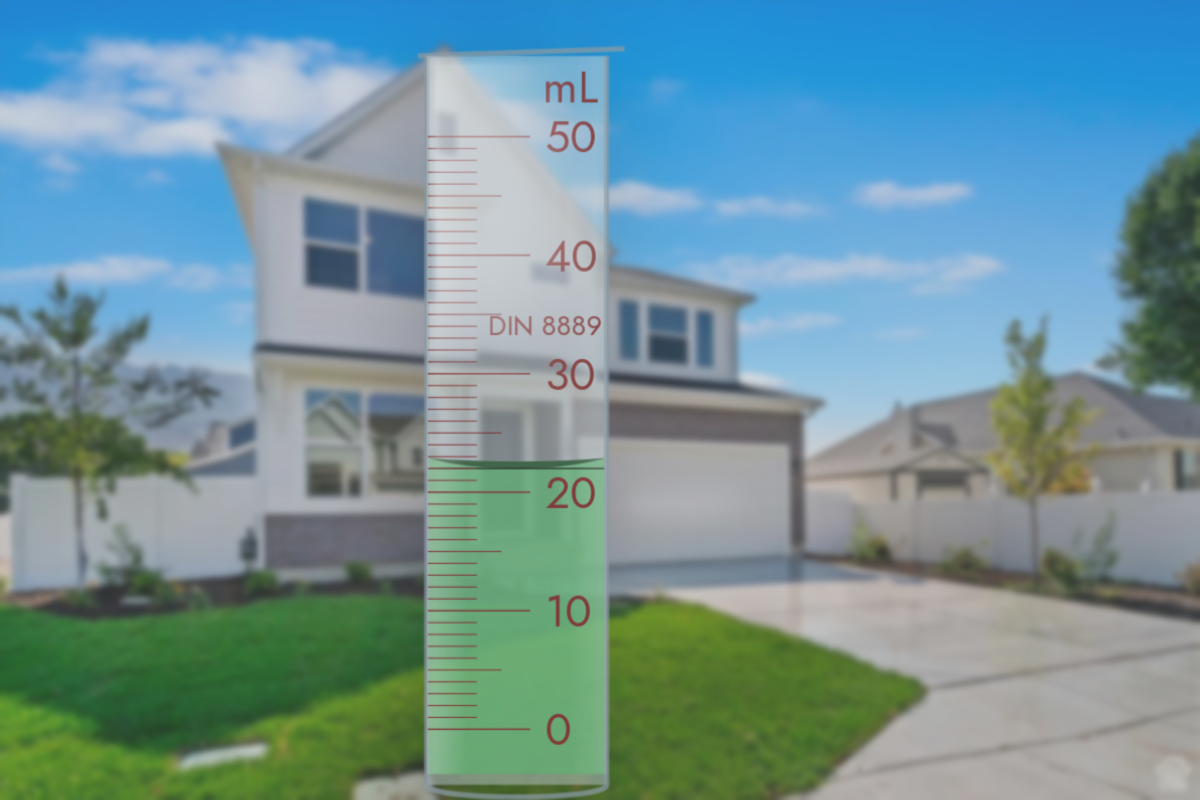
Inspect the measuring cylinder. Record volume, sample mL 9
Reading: mL 22
